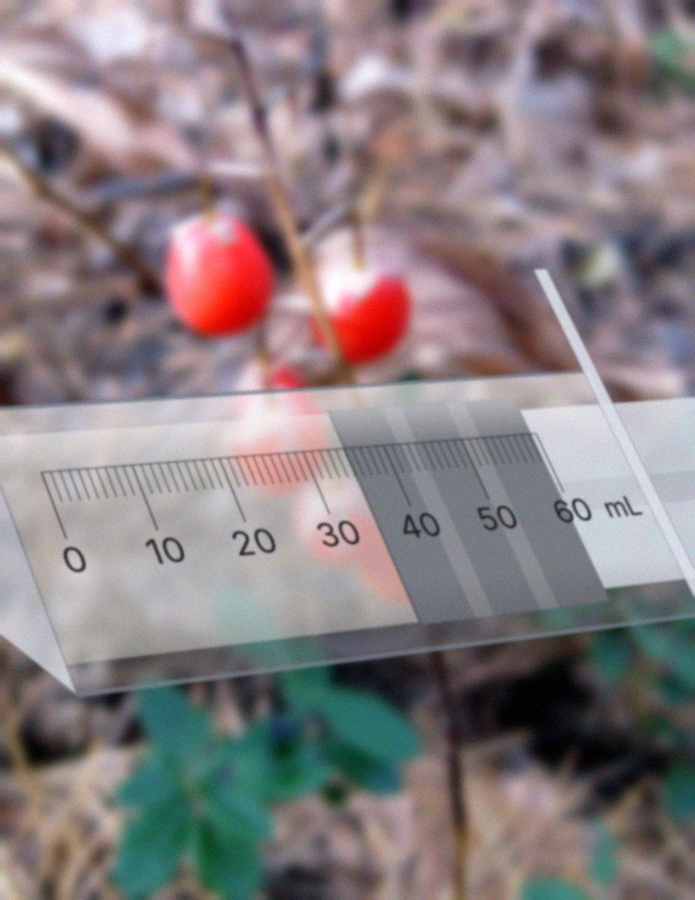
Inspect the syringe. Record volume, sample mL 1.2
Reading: mL 35
